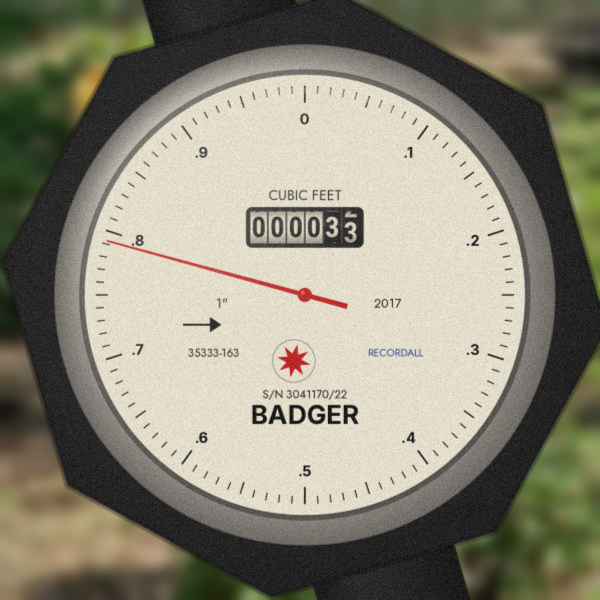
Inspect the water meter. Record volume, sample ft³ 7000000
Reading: ft³ 32.79
